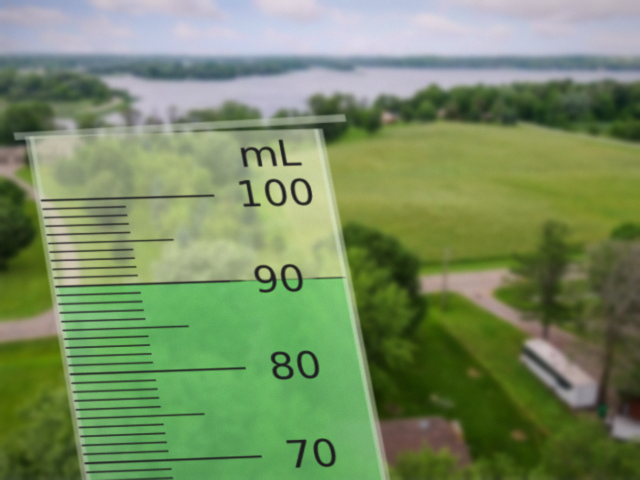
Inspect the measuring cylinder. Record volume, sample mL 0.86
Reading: mL 90
